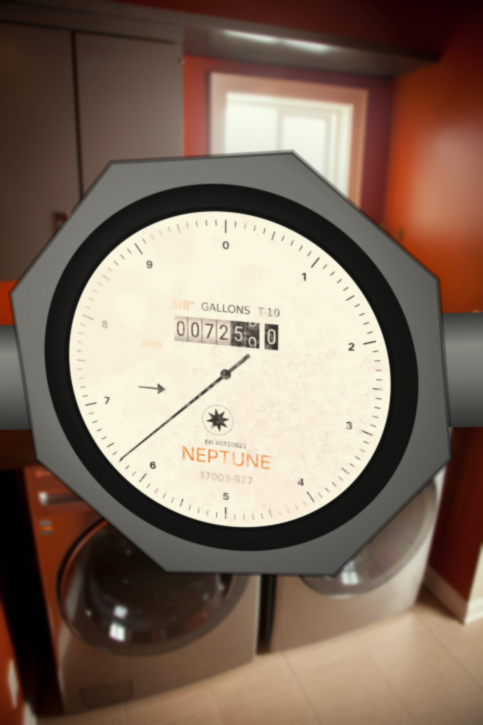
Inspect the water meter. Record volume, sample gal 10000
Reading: gal 72586.3
